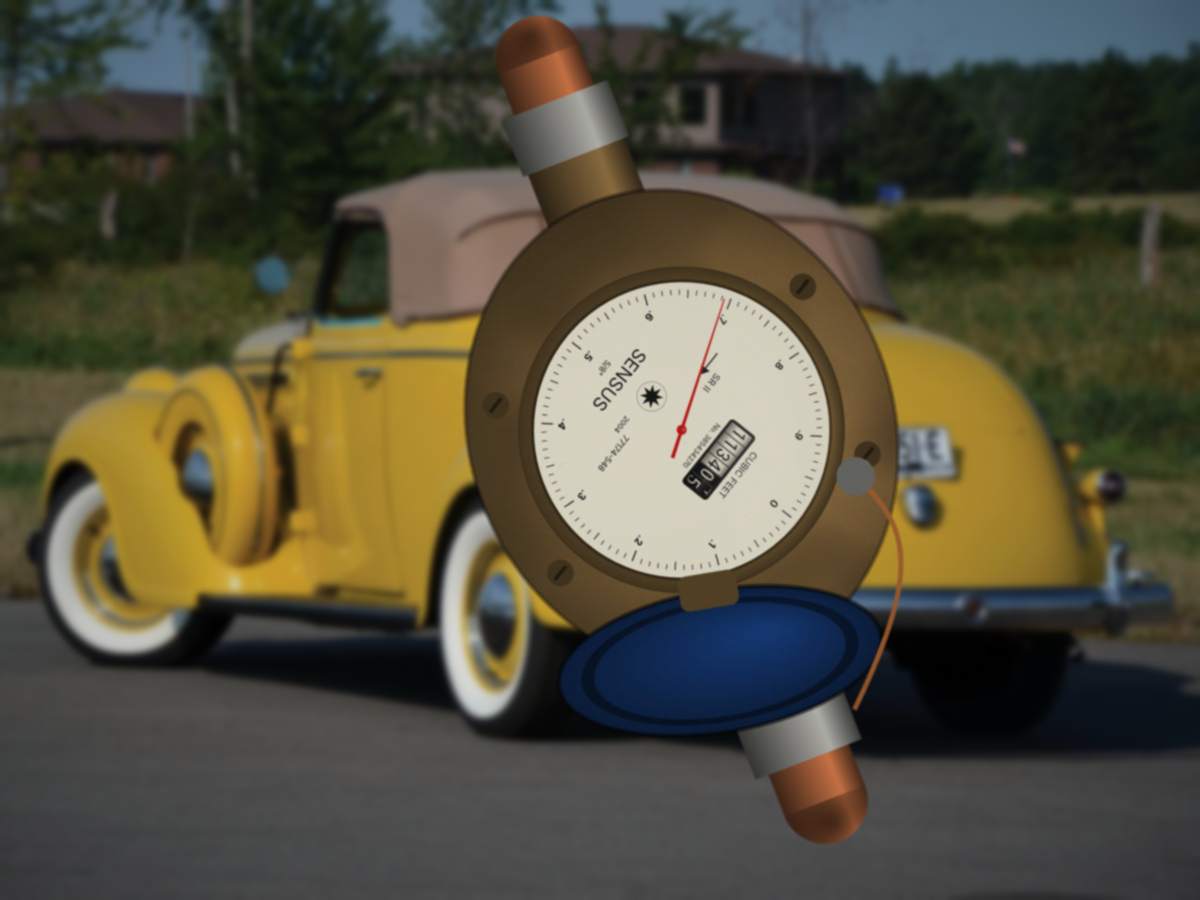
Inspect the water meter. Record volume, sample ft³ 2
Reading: ft³ 113404.69
